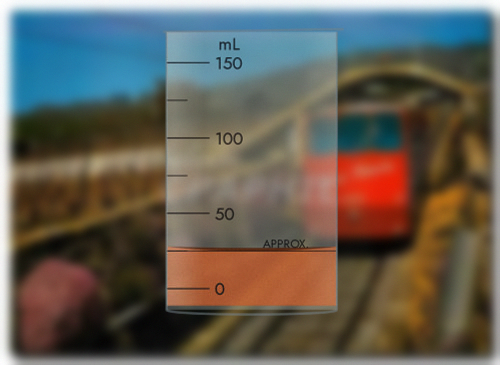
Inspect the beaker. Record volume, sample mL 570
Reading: mL 25
